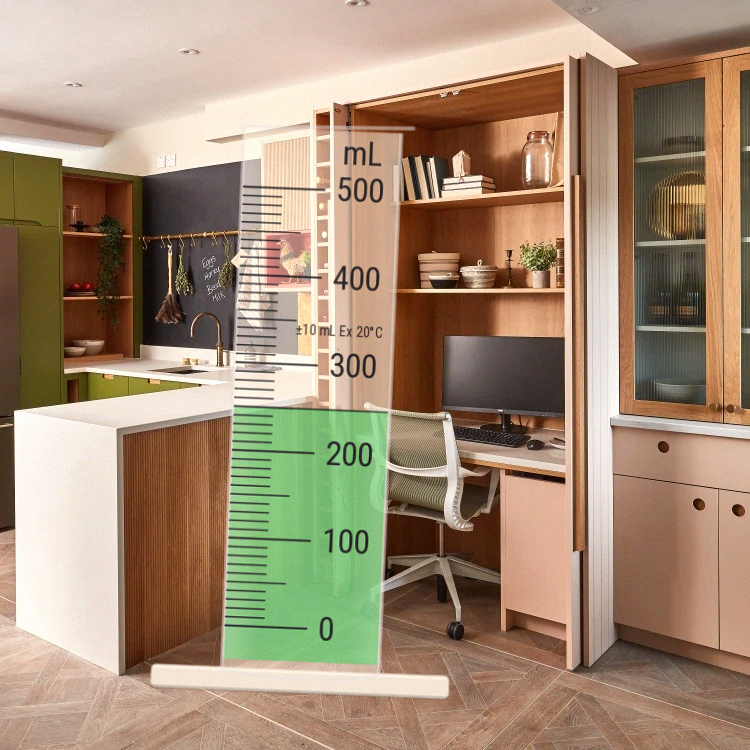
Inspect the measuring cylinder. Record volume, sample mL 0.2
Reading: mL 250
